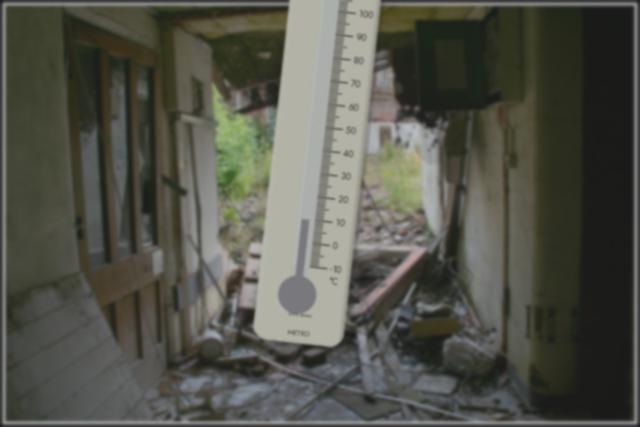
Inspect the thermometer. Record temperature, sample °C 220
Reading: °C 10
